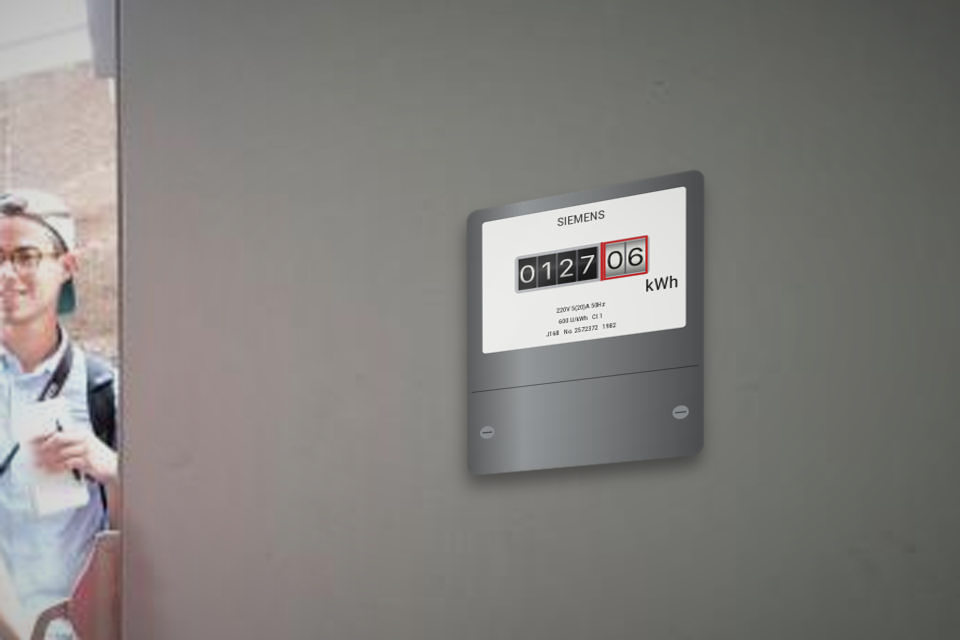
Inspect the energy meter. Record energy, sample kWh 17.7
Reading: kWh 127.06
